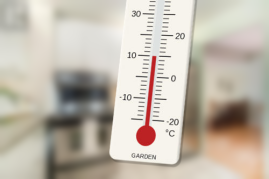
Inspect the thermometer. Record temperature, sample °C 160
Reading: °C 10
